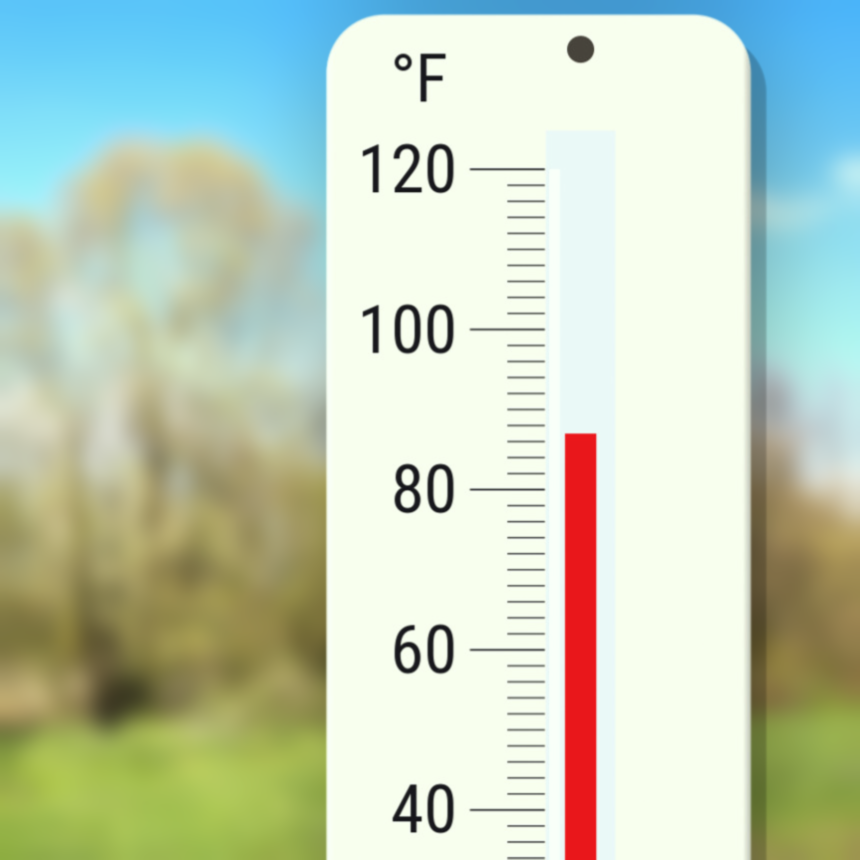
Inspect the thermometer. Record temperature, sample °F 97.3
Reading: °F 87
